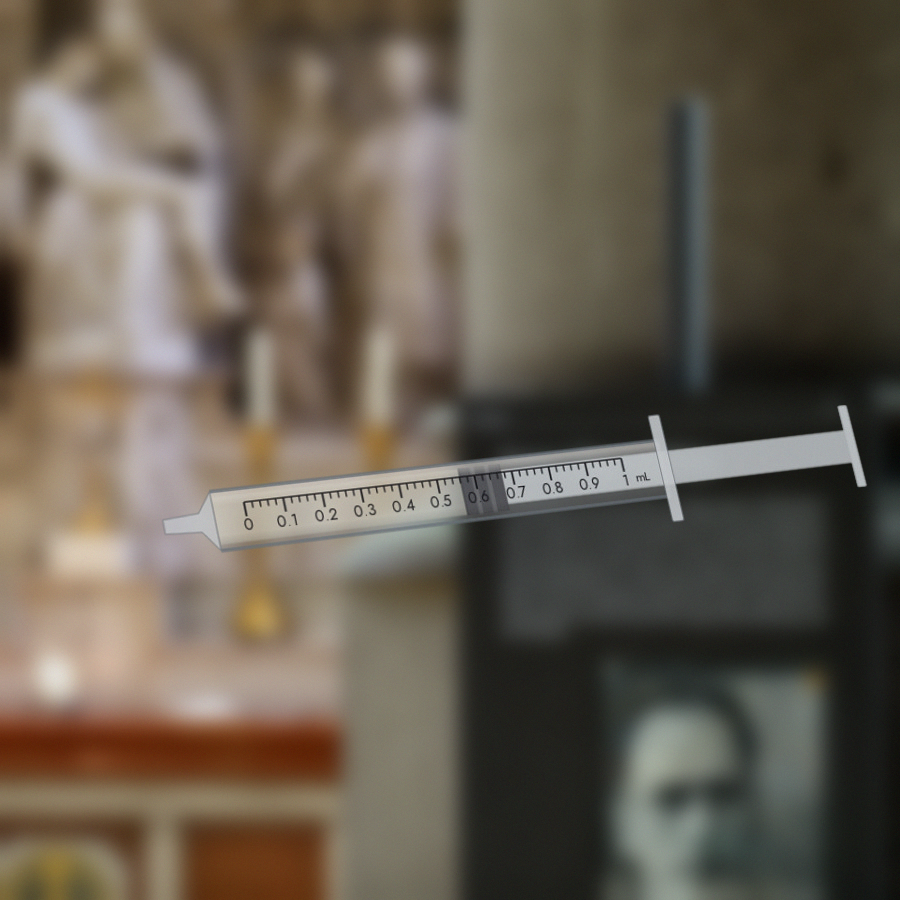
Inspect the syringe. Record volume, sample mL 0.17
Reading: mL 0.56
